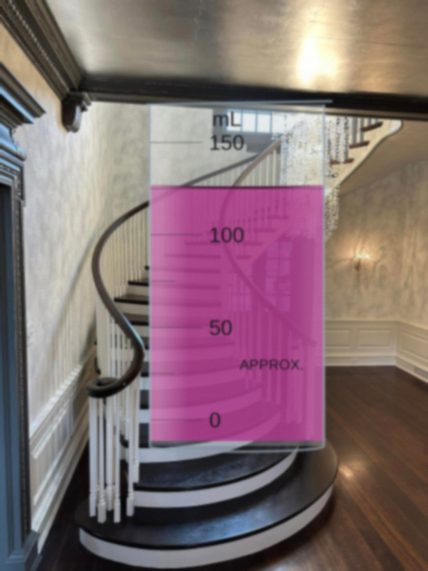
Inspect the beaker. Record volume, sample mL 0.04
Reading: mL 125
